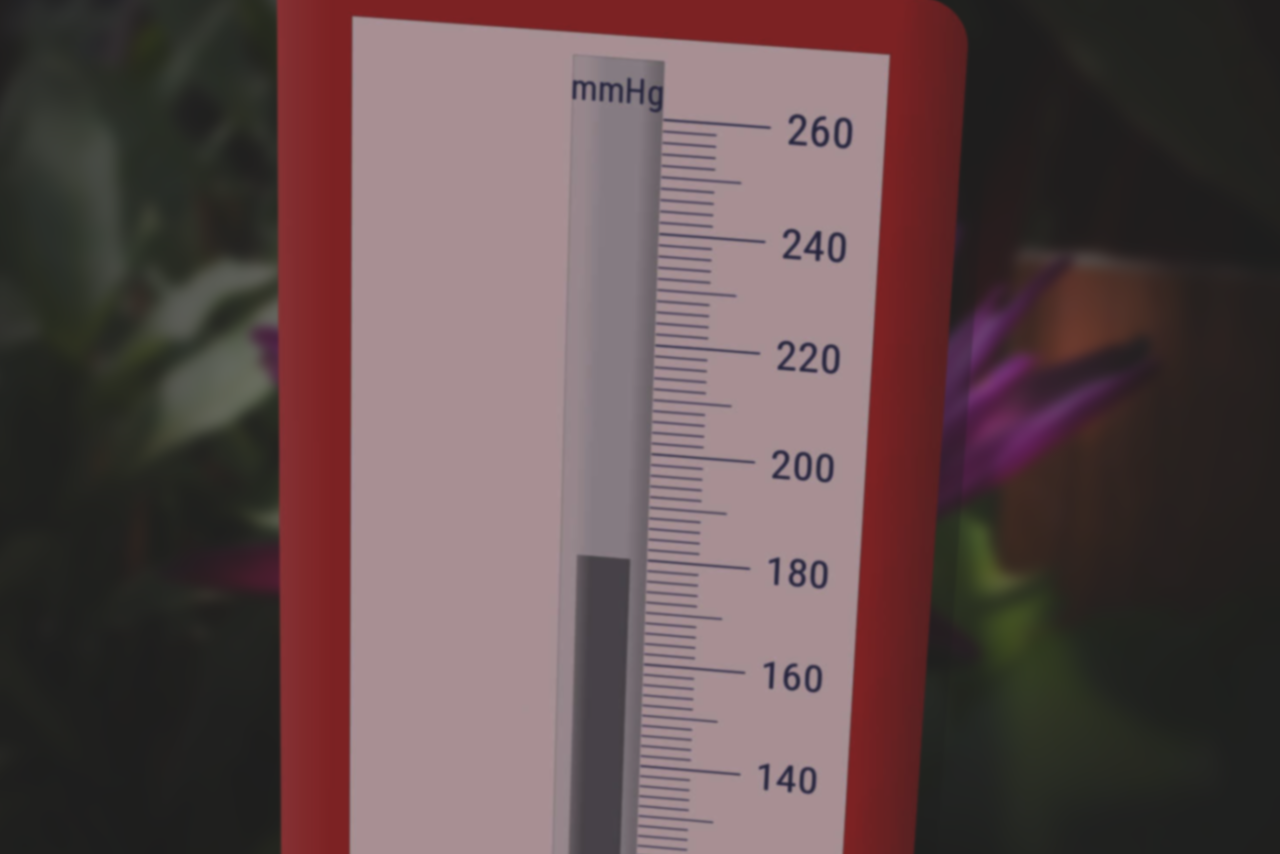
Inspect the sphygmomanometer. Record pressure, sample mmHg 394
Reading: mmHg 180
